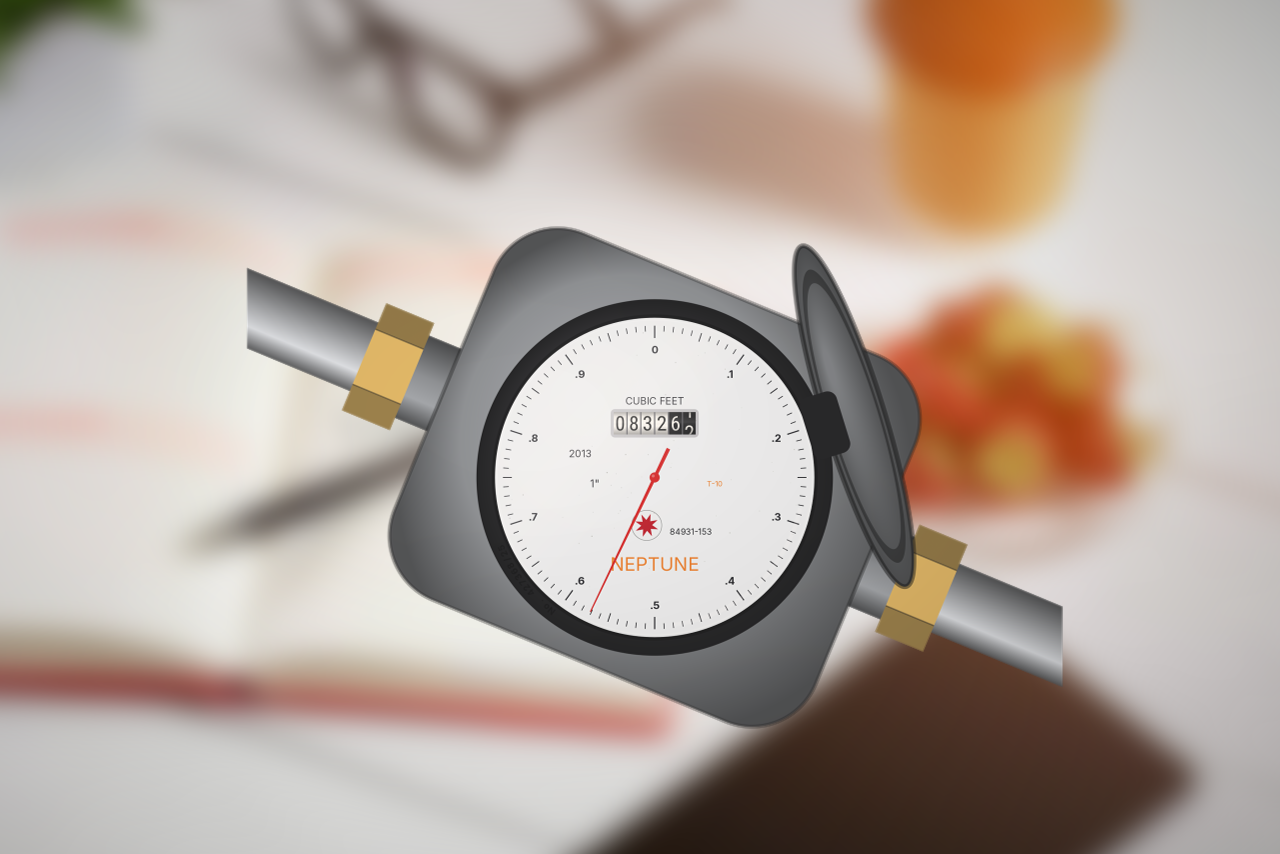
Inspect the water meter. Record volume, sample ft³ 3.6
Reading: ft³ 83261.57
